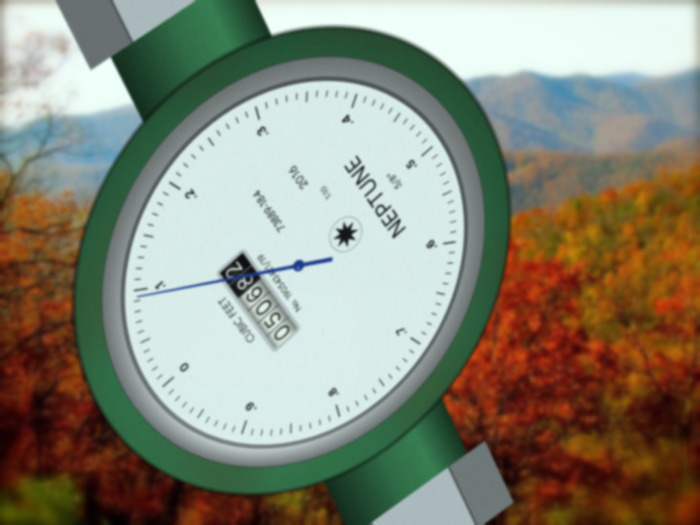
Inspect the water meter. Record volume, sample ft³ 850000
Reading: ft³ 50682.09
